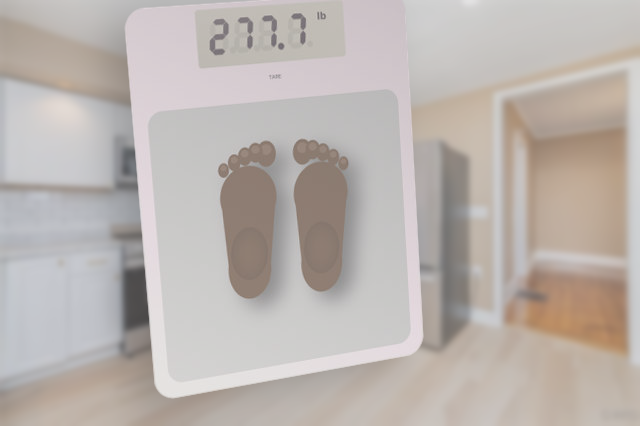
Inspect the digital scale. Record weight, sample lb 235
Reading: lb 277.7
